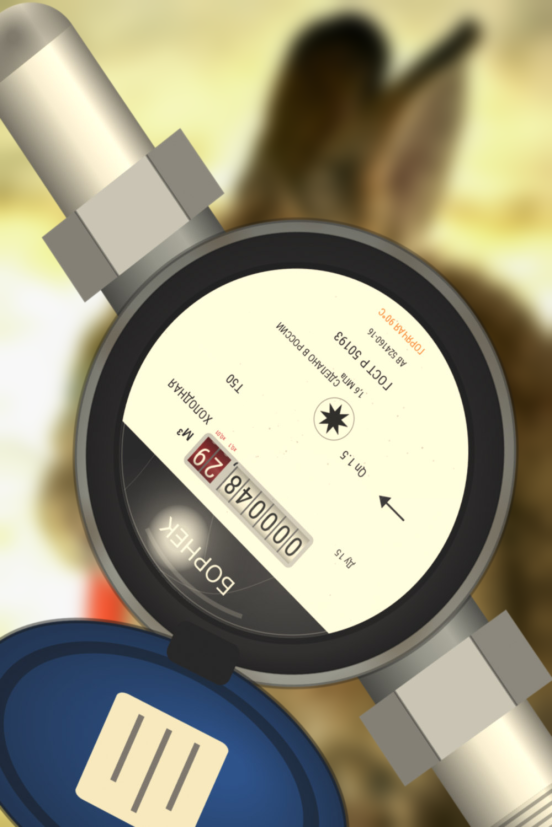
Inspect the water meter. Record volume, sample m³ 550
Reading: m³ 48.29
